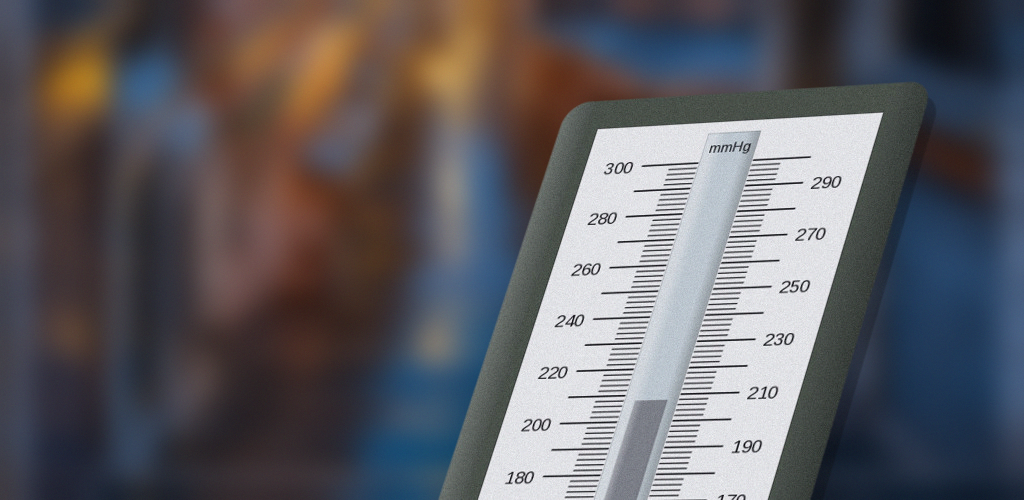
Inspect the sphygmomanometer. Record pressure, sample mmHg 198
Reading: mmHg 208
